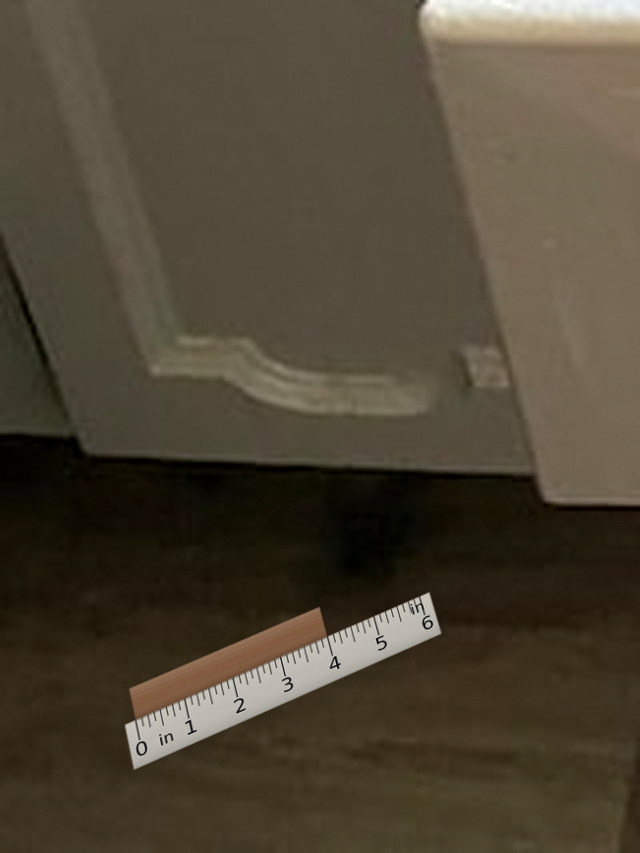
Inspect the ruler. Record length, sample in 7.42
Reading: in 4
